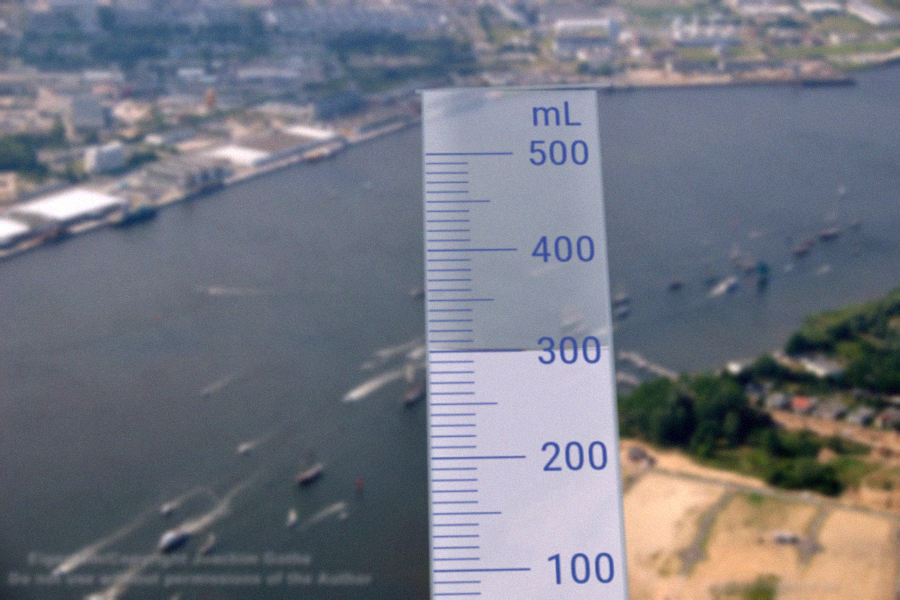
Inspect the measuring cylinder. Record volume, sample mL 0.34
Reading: mL 300
